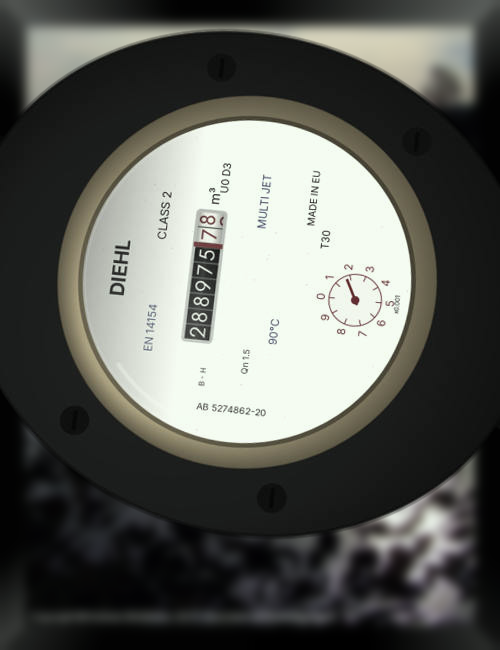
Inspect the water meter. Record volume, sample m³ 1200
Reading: m³ 288975.781
